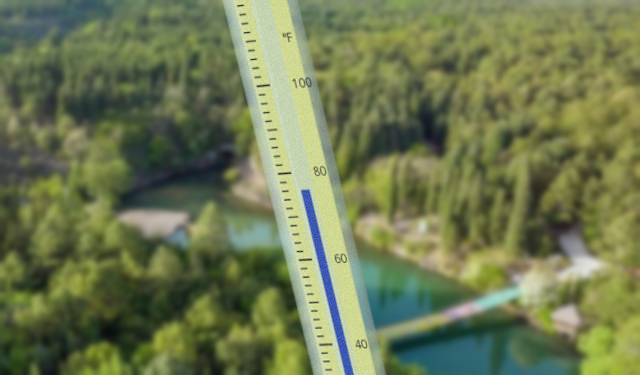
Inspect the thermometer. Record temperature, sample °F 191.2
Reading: °F 76
